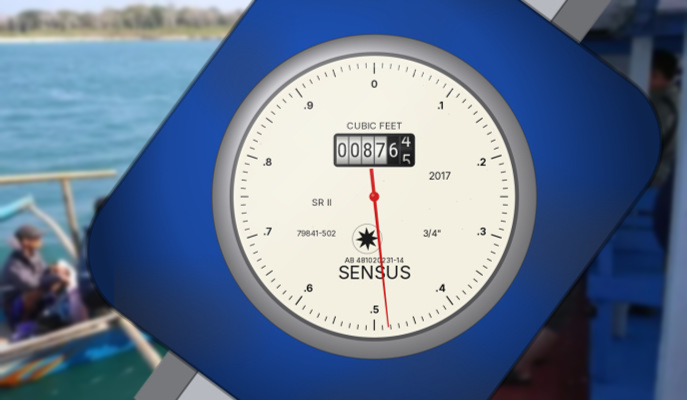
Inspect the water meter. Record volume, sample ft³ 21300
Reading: ft³ 8764.48
